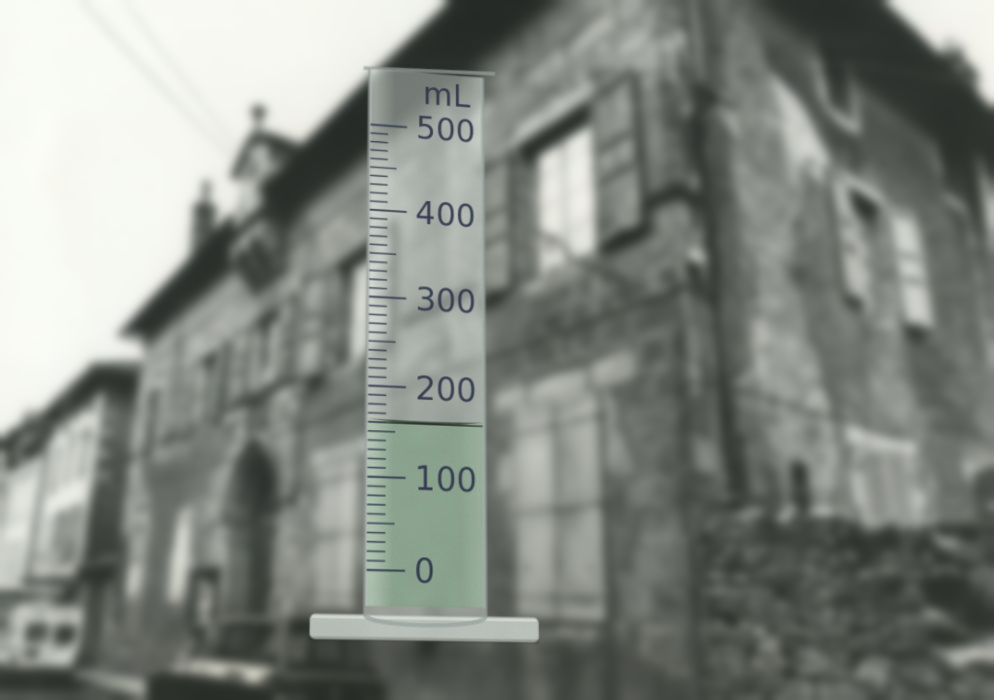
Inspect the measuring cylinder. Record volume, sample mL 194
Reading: mL 160
